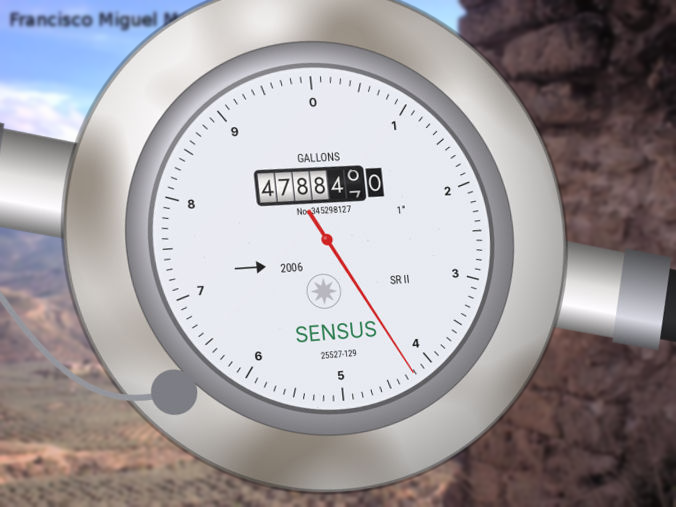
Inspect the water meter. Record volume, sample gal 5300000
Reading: gal 4788464.2
